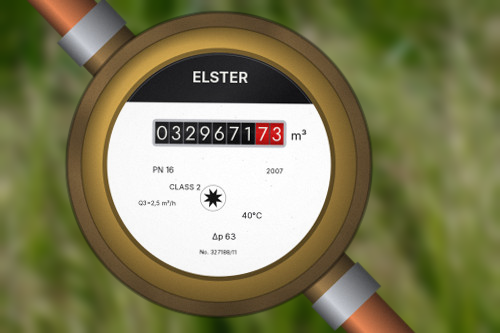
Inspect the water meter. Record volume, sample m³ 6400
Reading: m³ 329671.73
